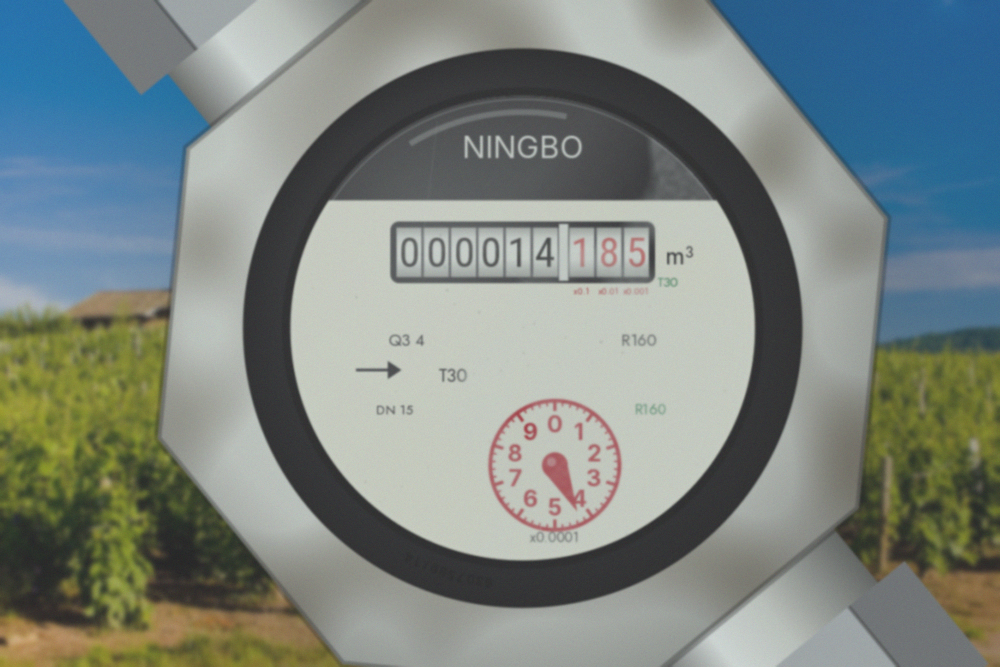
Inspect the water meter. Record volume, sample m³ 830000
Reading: m³ 14.1854
